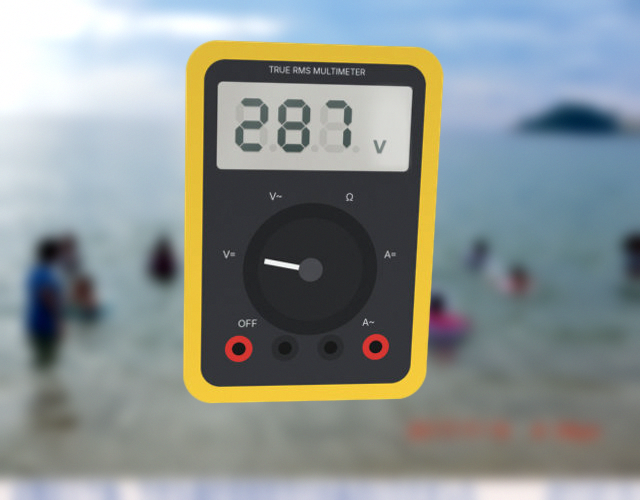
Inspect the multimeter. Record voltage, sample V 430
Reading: V 287
